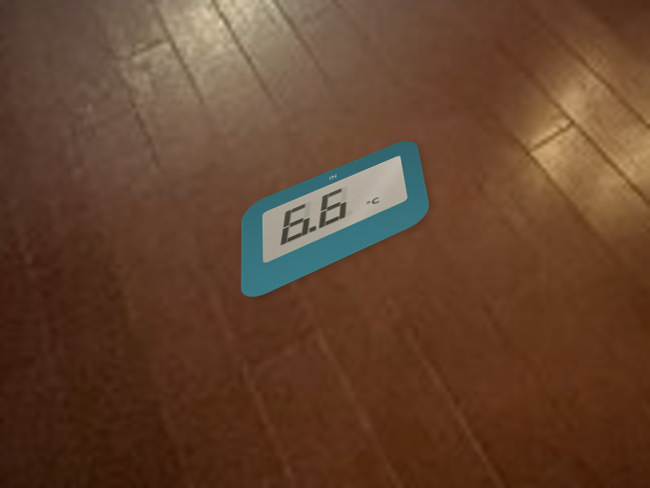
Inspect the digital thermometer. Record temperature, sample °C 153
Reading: °C 6.6
